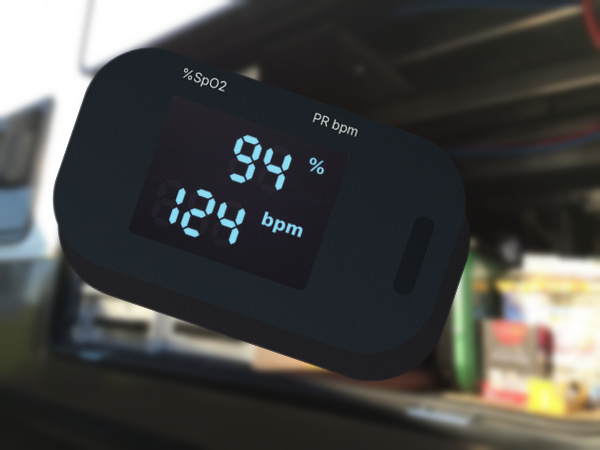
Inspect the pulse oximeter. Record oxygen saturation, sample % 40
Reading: % 94
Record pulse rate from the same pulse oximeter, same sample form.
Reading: bpm 124
